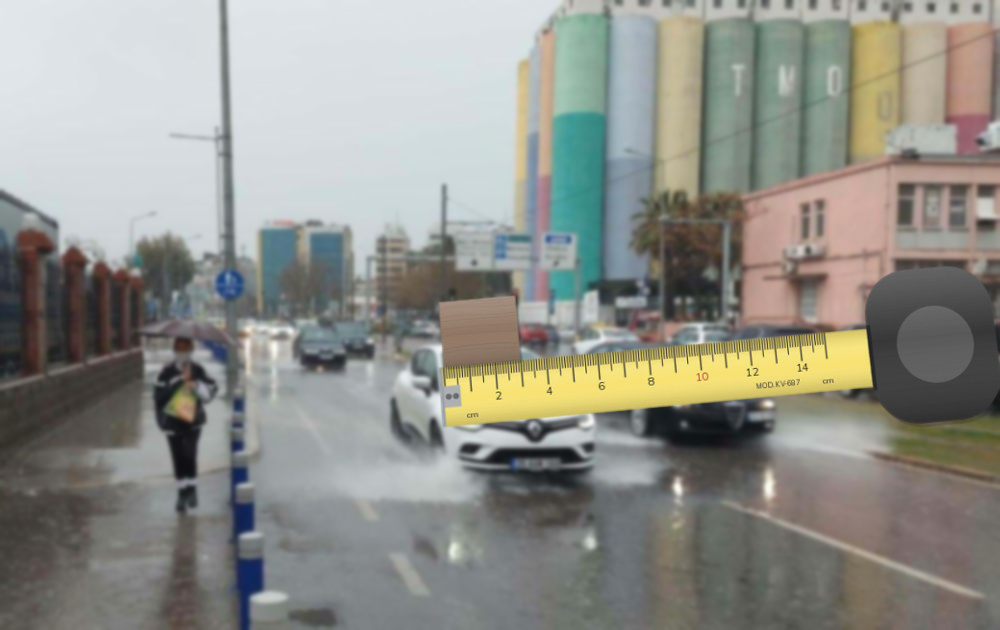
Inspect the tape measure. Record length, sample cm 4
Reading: cm 3
